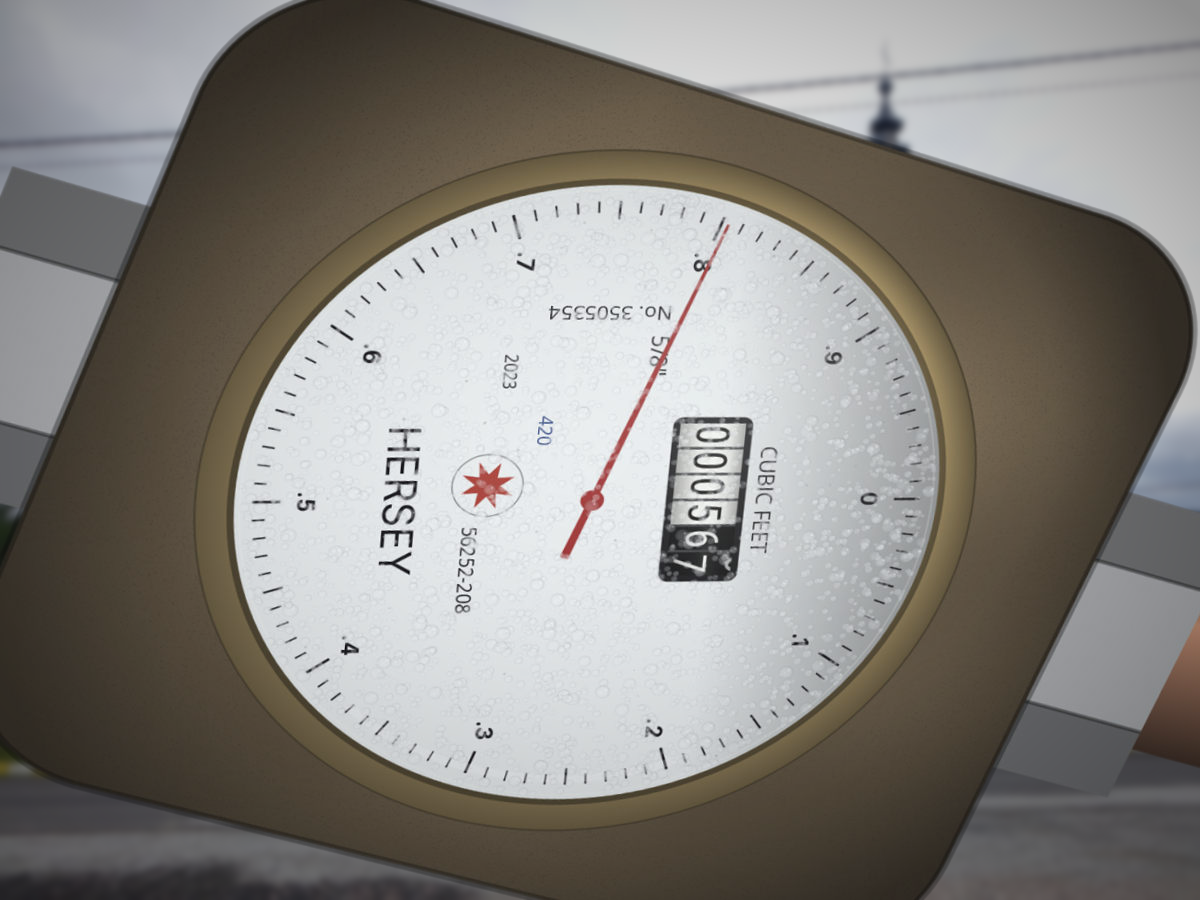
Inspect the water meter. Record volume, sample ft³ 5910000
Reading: ft³ 566.80
